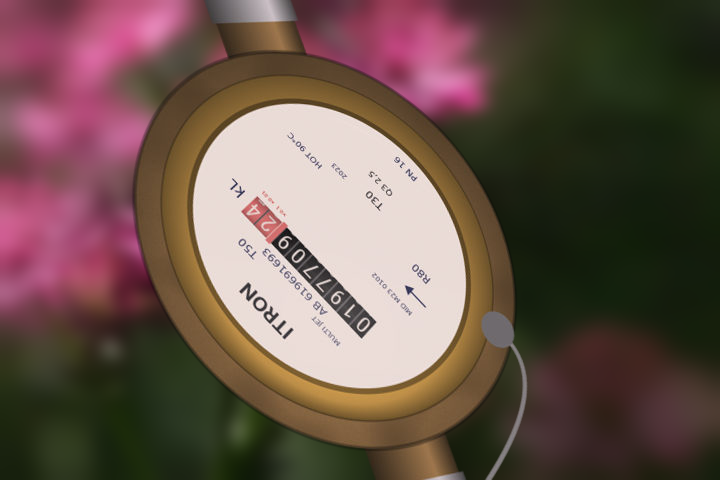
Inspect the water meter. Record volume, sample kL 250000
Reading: kL 197709.24
